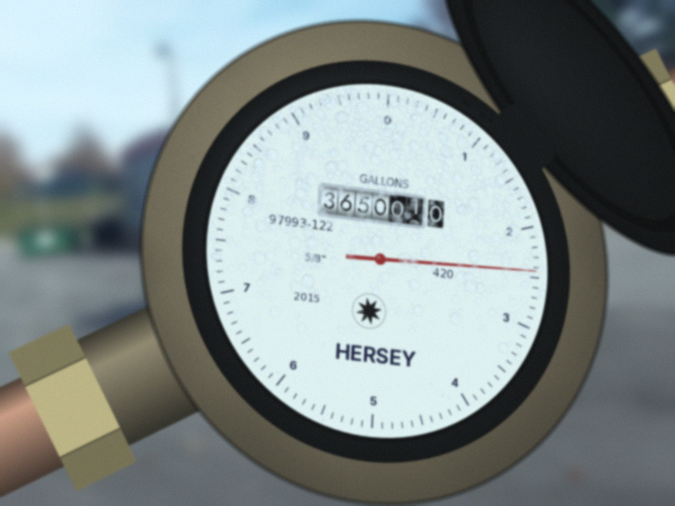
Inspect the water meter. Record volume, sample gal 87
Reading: gal 3650012.4
